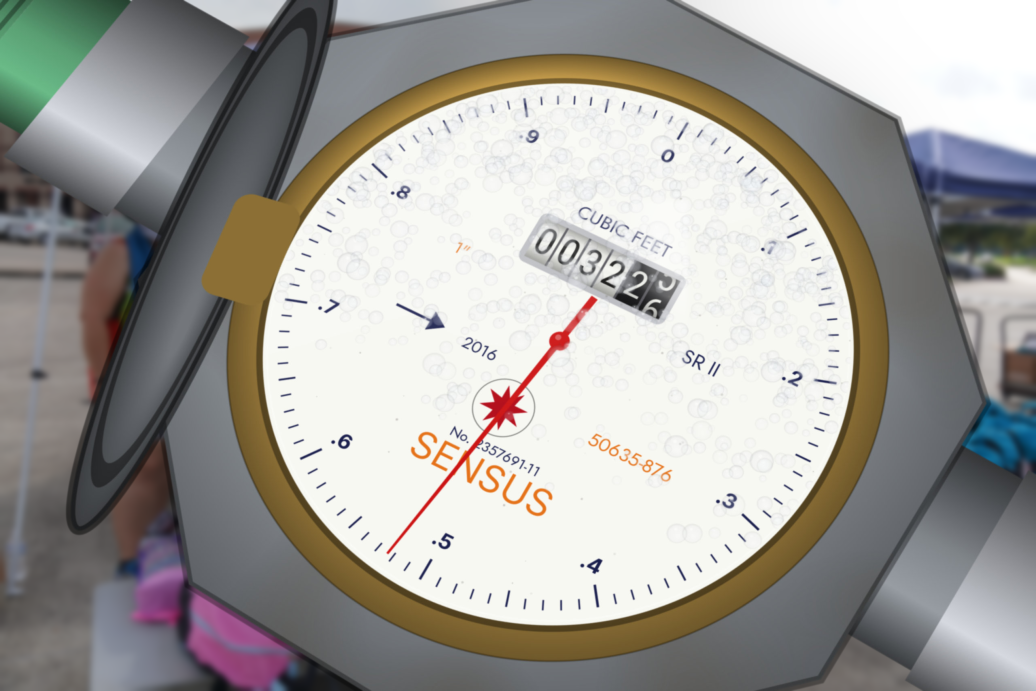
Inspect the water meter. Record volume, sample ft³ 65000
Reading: ft³ 3225.52
